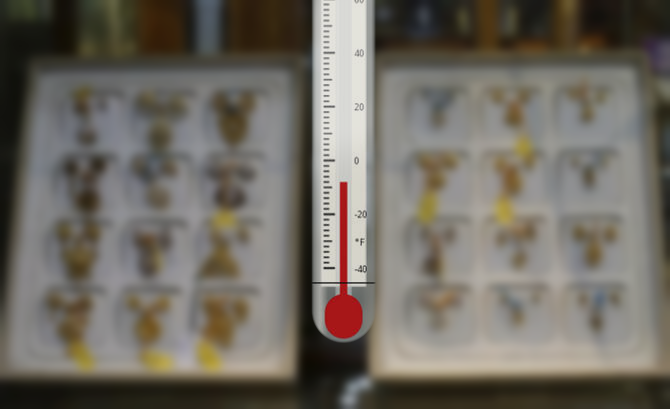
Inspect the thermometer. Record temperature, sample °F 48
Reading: °F -8
